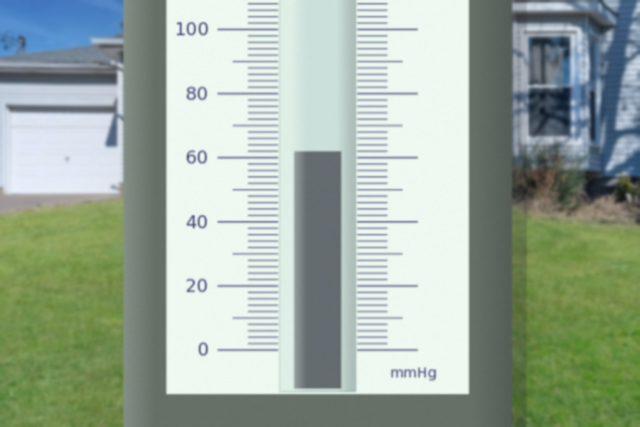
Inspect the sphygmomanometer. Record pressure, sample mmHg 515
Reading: mmHg 62
